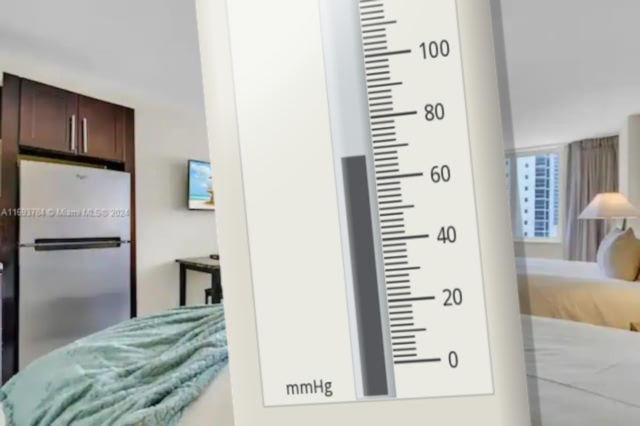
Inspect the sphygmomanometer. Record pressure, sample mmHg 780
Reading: mmHg 68
